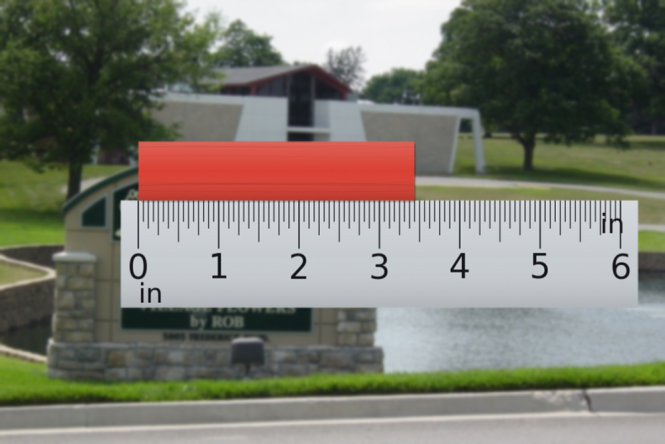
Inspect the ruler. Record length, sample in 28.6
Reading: in 3.4375
